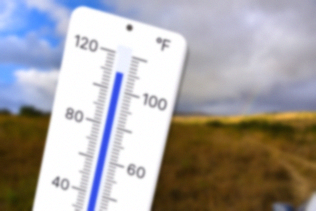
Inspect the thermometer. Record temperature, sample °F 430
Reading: °F 110
